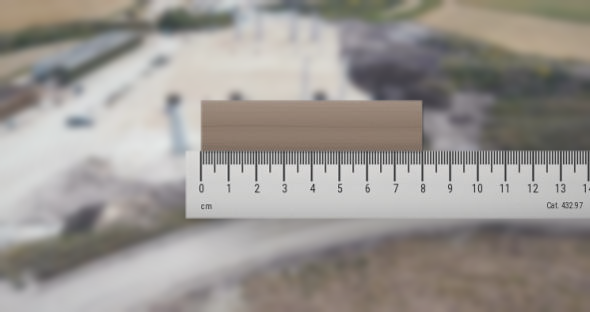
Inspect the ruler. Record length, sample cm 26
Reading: cm 8
